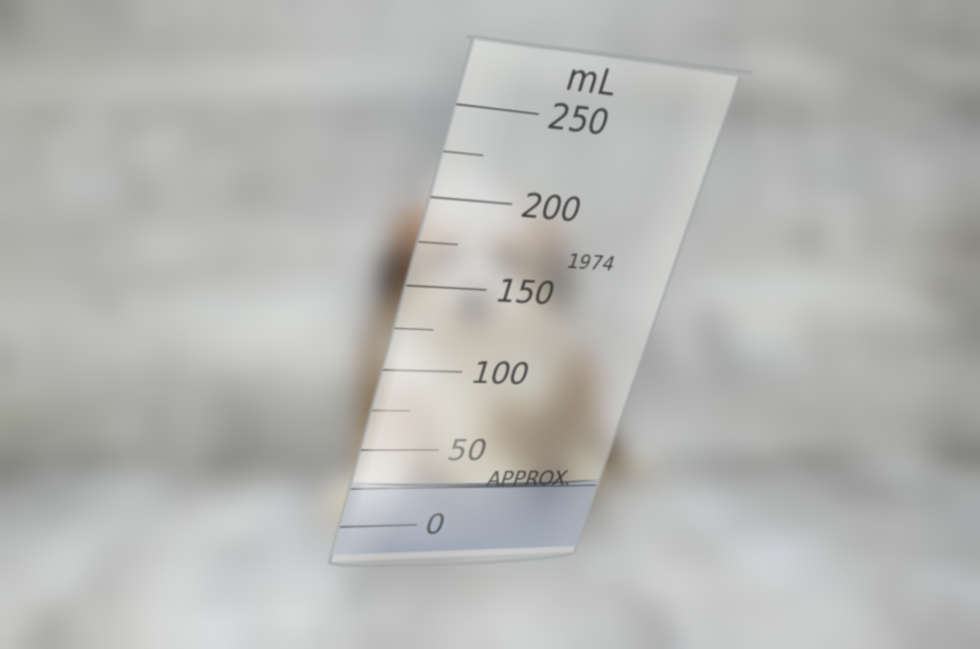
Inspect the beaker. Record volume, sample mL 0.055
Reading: mL 25
